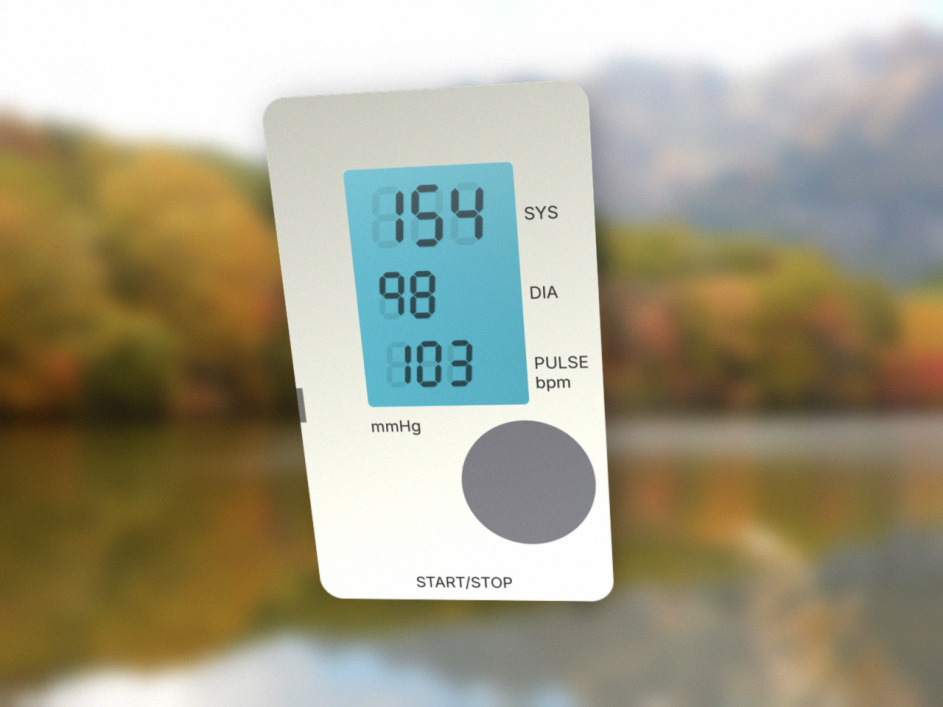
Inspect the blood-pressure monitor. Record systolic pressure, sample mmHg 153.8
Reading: mmHg 154
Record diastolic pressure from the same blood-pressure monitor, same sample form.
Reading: mmHg 98
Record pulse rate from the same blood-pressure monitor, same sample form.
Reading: bpm 103
